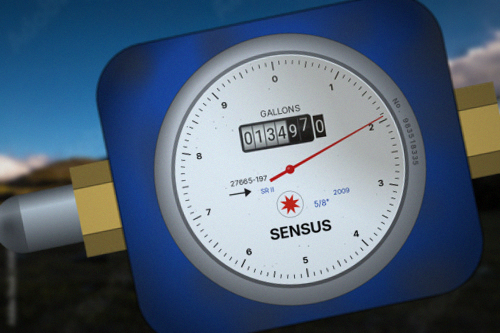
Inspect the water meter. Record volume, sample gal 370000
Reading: gal 134971.9
